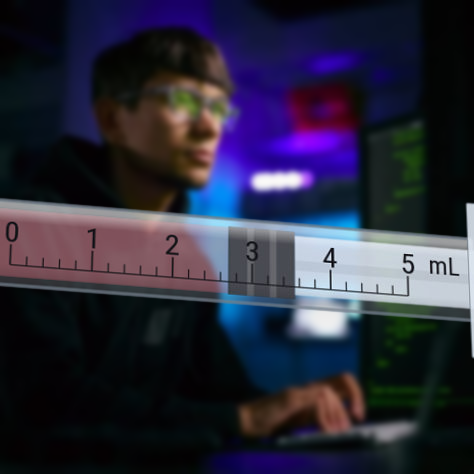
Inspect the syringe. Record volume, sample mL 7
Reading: mL 2.7
